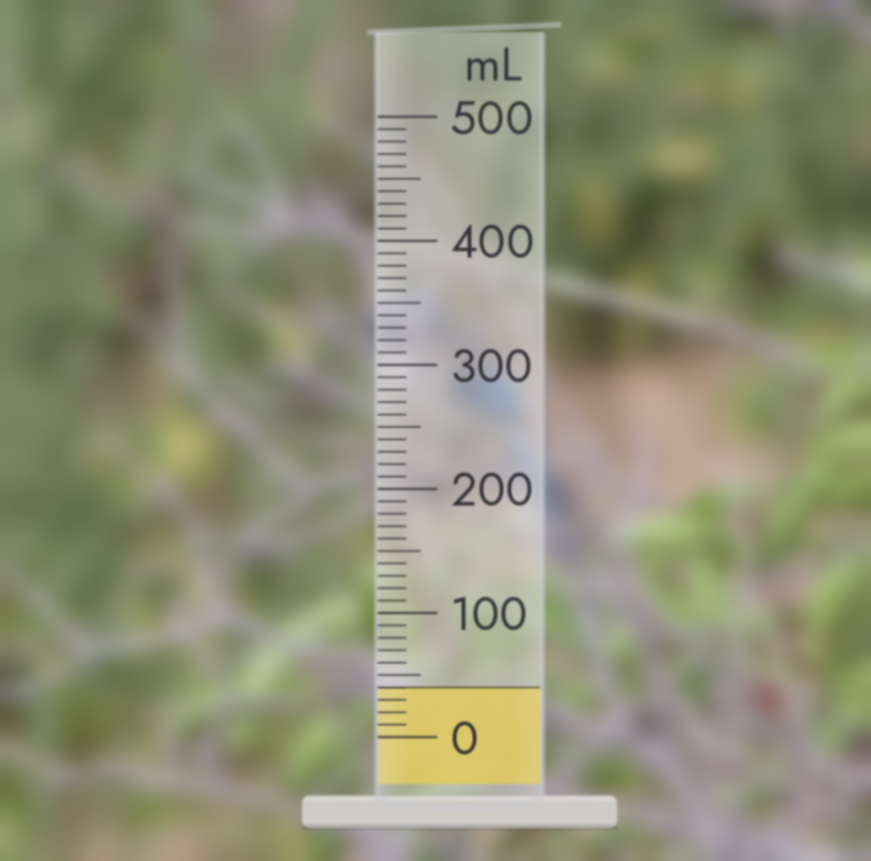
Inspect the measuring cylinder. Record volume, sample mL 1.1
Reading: mL 40
